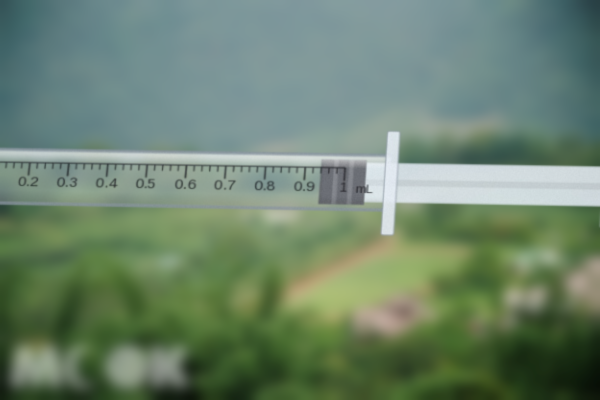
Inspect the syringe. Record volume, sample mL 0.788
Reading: mL 0.94
